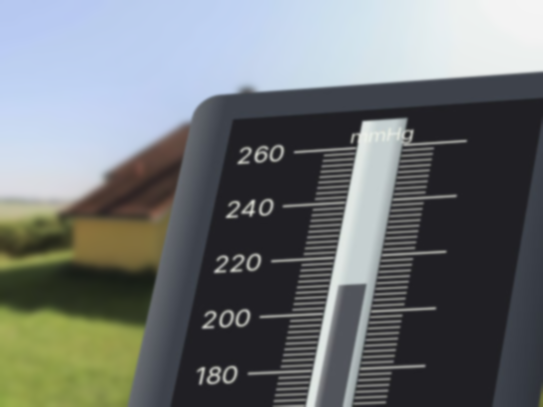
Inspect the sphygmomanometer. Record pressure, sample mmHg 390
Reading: mmHg 210
